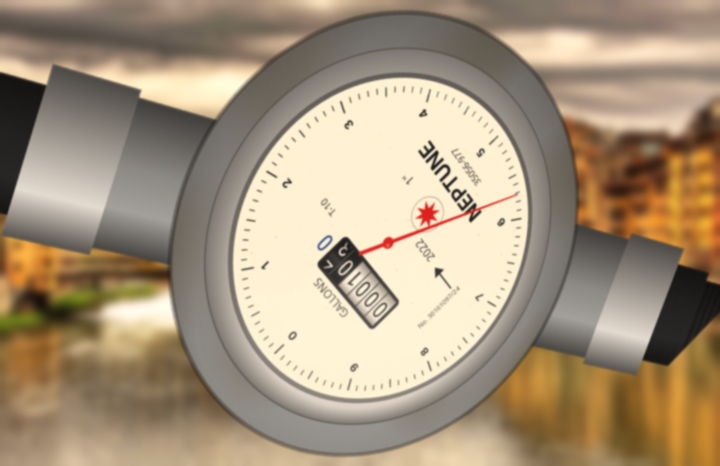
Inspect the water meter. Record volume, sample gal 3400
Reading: gal 1025.7
